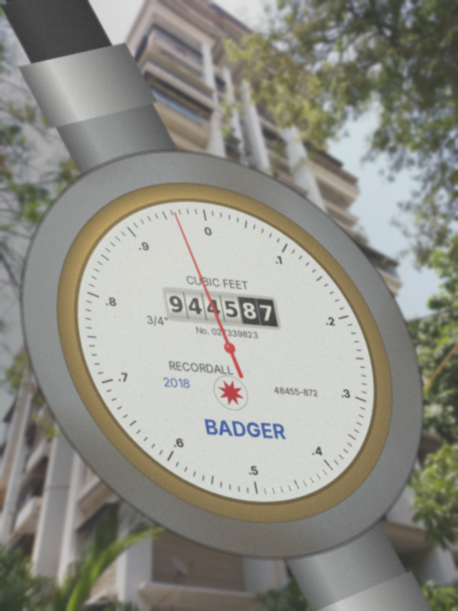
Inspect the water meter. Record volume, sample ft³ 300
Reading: ft³ 944586.96
